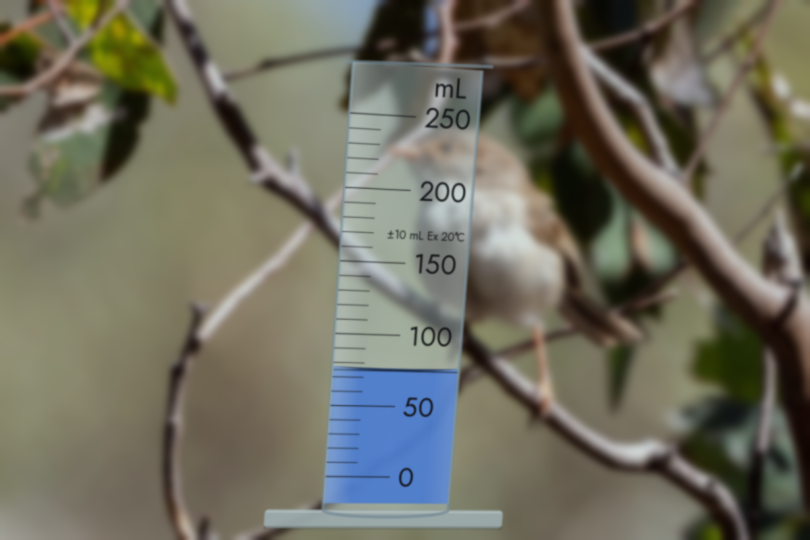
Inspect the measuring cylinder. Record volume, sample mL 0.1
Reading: mL 75
